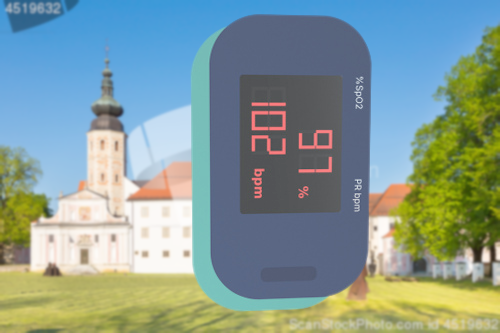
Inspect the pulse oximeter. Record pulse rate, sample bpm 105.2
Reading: bpm 102
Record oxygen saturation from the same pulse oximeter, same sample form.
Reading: % 97
